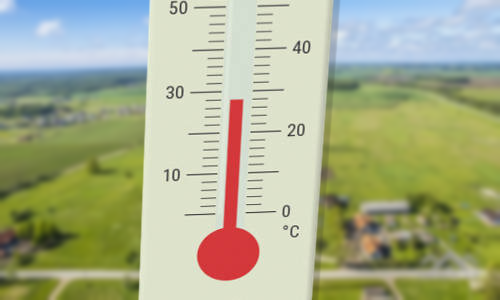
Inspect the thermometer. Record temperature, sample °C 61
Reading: °C 28
